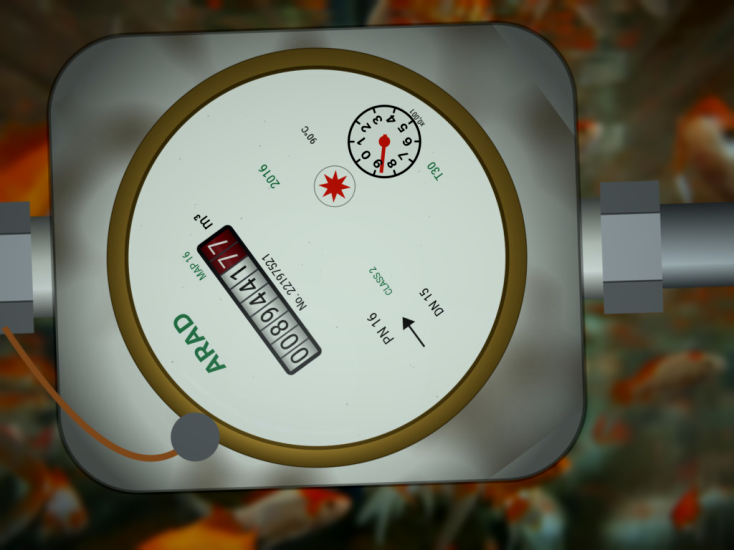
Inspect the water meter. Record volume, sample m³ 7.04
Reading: m³ 89441.778
